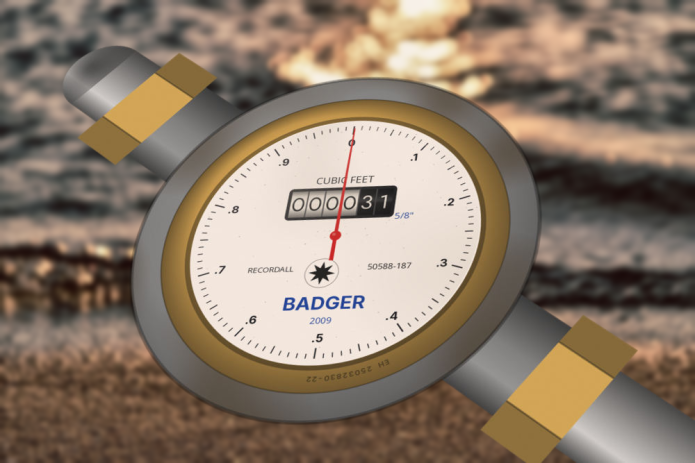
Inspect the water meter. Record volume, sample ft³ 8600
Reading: ft³ 31.00
